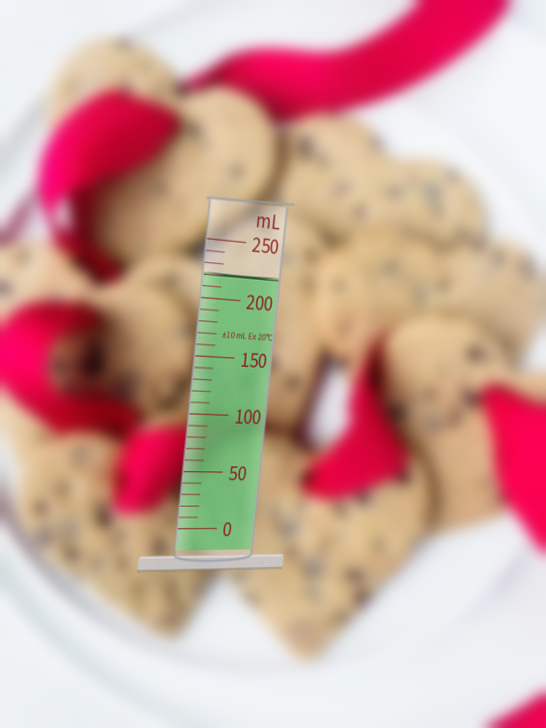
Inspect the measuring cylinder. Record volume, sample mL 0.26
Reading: mL 220
